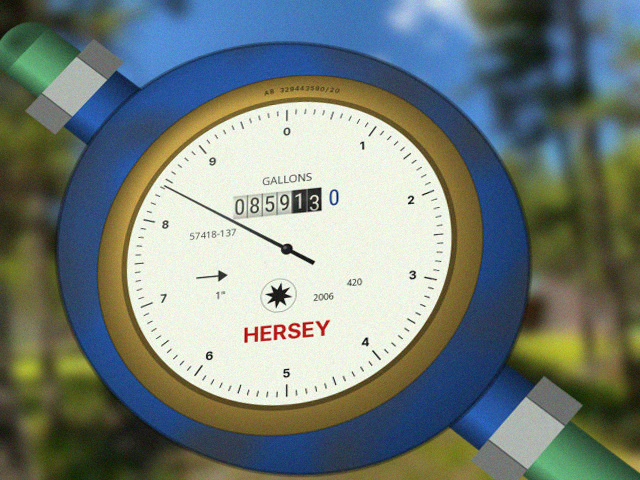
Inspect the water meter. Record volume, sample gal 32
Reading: gal 859128.4
